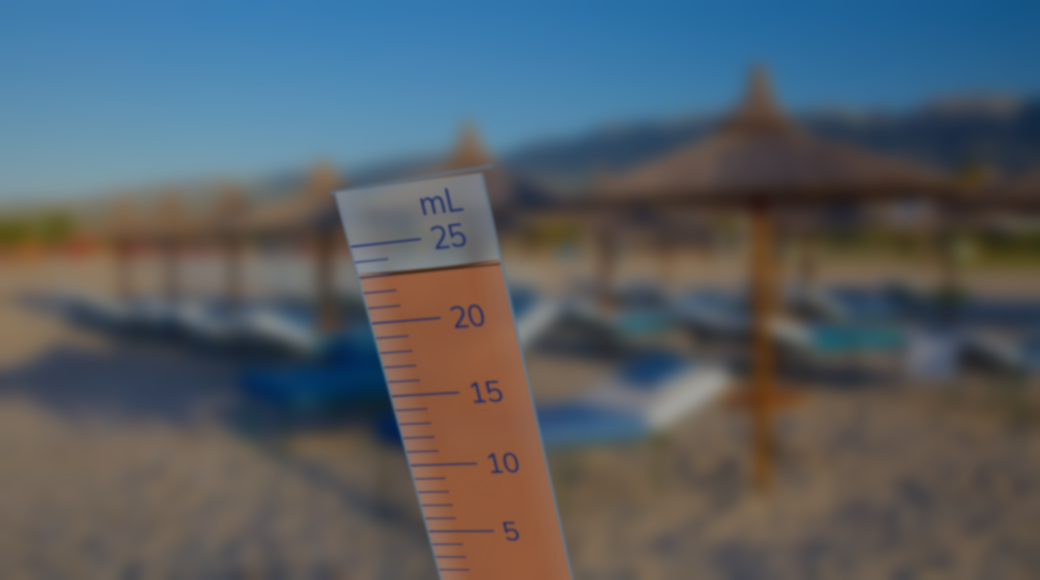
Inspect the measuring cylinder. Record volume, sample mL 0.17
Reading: mL 23
